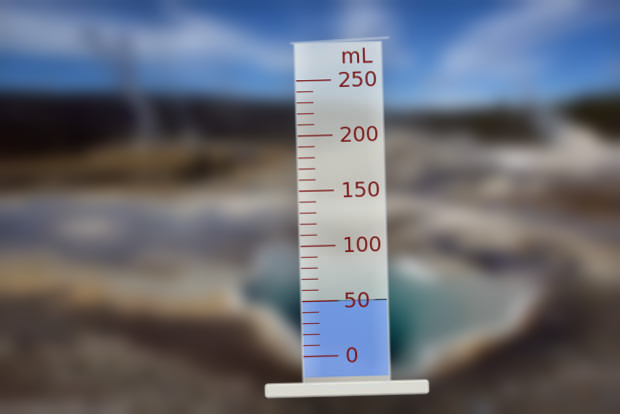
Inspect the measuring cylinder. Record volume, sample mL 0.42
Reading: mL 50
